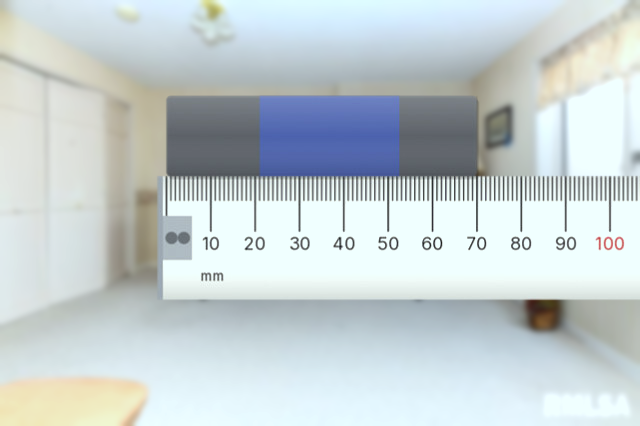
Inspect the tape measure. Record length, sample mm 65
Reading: mm 70
